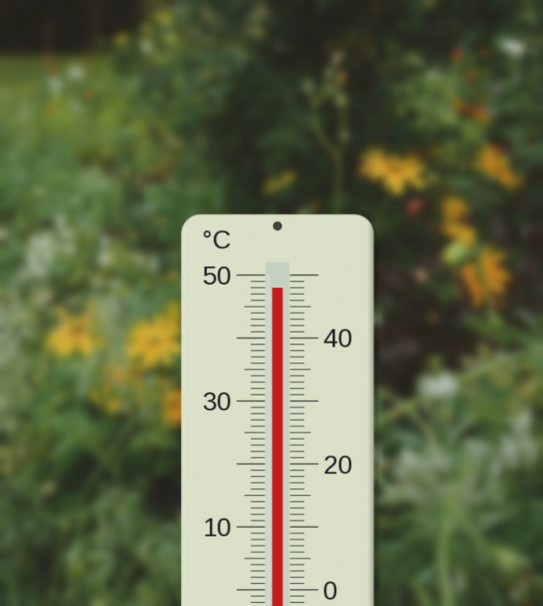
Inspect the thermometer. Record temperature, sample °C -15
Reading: °C 48
